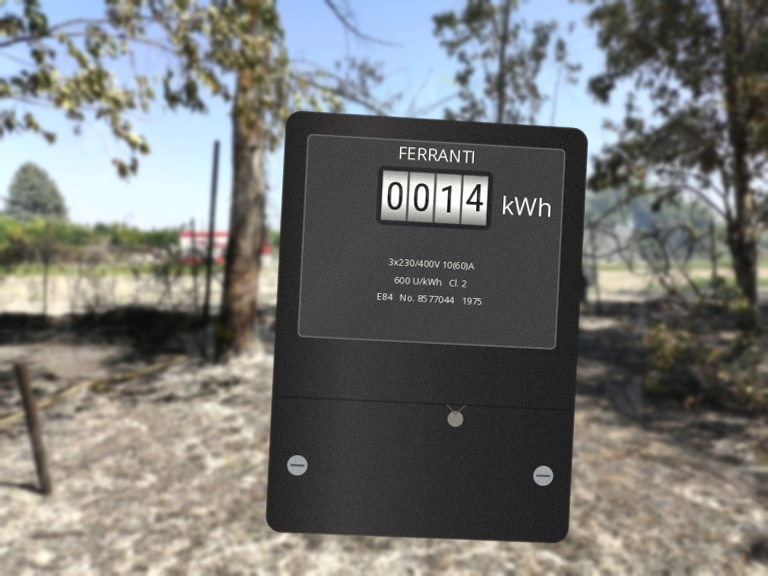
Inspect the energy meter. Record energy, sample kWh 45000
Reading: kWh 14
